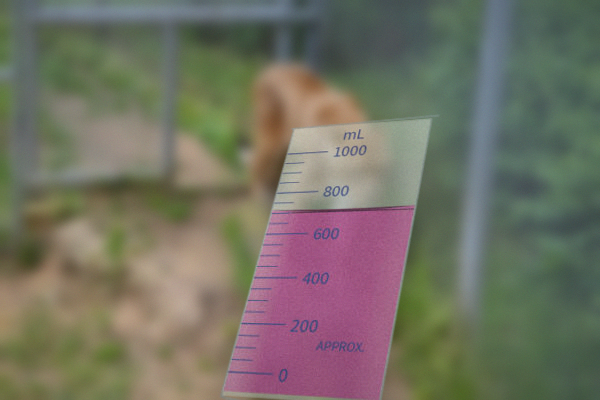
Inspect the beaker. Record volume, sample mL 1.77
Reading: mL 700
